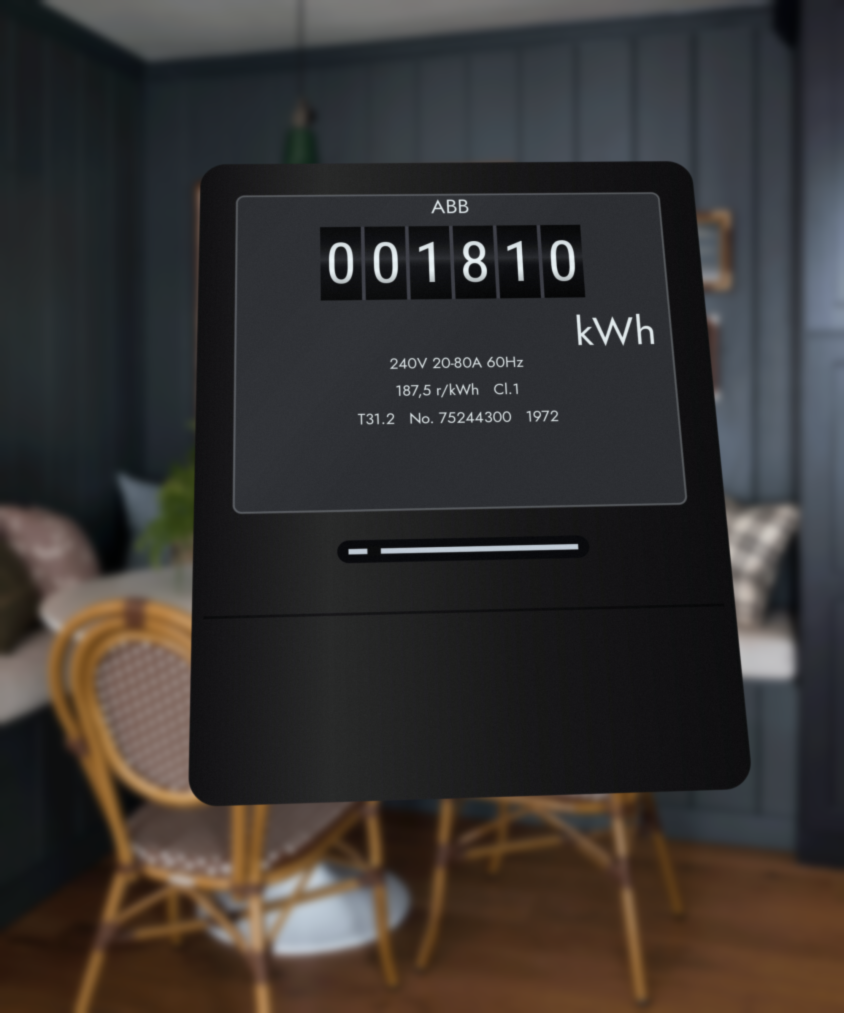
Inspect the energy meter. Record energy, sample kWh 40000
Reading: kWh 1810
